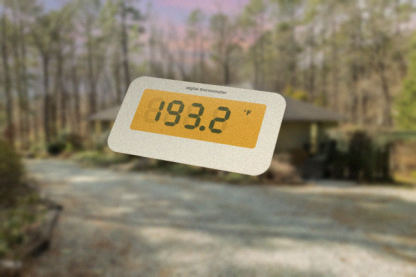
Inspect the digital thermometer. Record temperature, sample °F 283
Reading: °F 193.2
